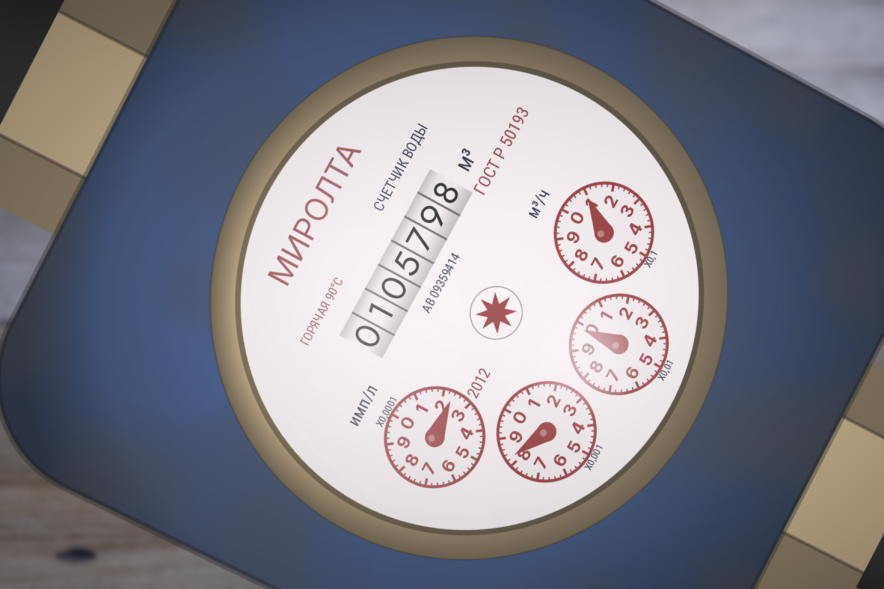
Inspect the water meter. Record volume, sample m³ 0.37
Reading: m³ 105798.0982
